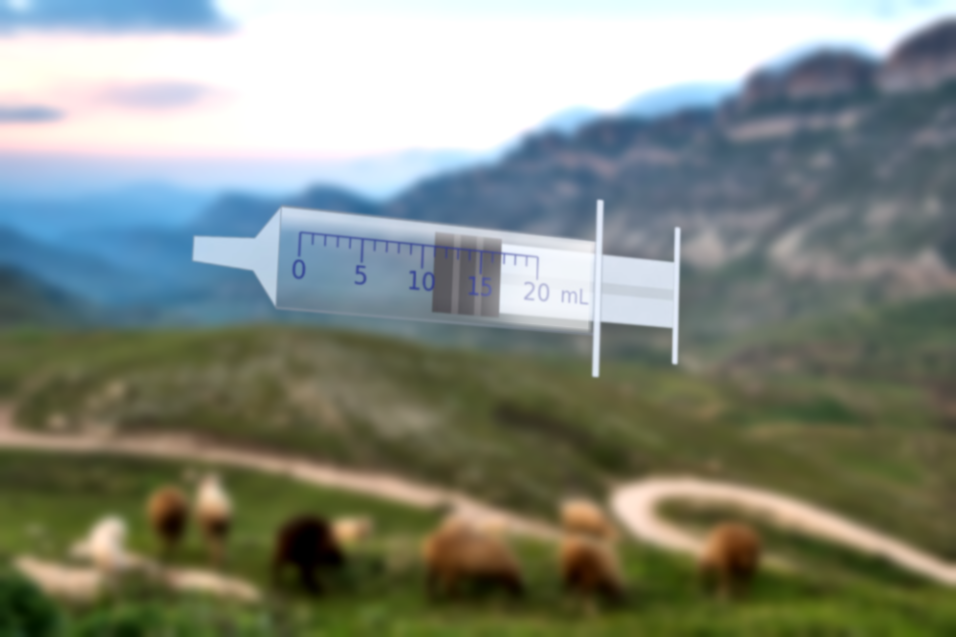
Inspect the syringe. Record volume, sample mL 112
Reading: mL 11
